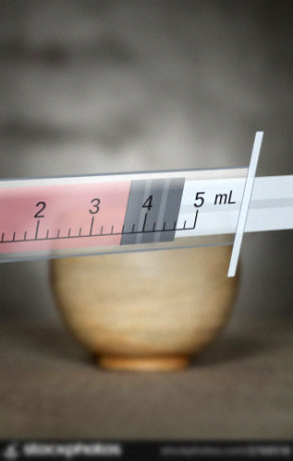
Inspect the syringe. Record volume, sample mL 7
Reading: mL 3.6
